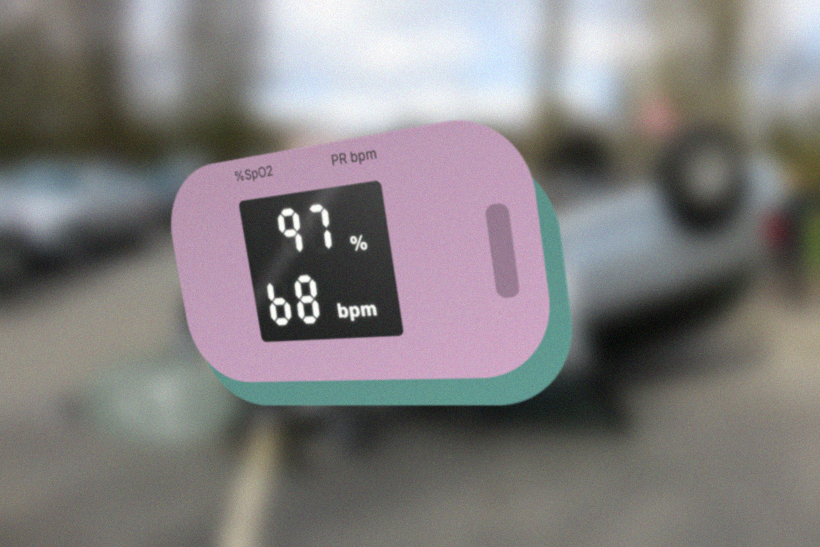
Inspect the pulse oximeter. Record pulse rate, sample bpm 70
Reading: bpm 68
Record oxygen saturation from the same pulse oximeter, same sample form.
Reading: % 97
